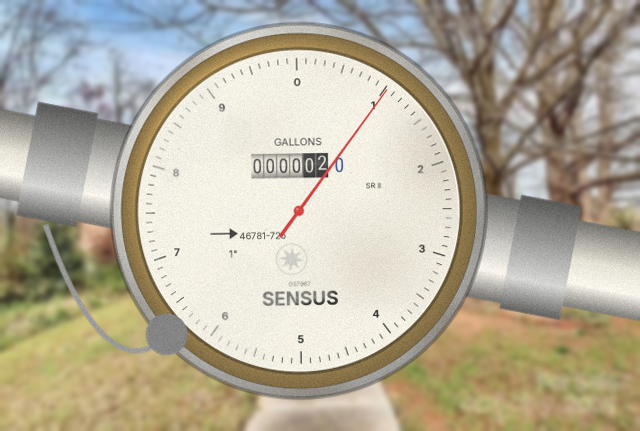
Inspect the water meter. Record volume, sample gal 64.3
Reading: gal 21.0
